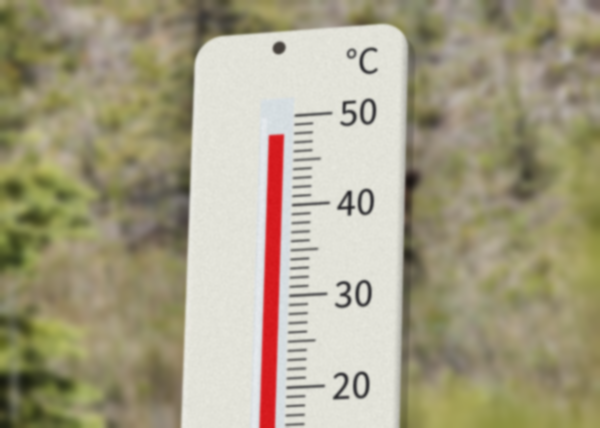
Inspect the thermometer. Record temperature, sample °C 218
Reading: °C 48
